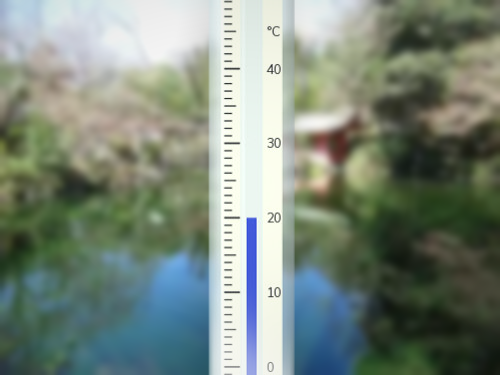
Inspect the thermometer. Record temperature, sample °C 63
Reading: °C 20
